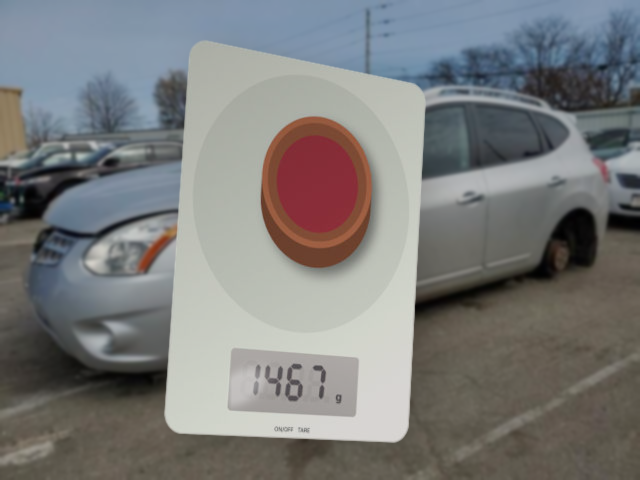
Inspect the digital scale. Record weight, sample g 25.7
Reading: g 1467
